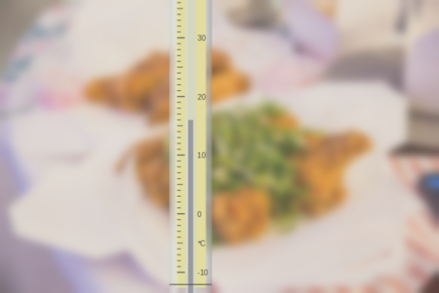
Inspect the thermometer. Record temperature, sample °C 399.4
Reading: °C 16
